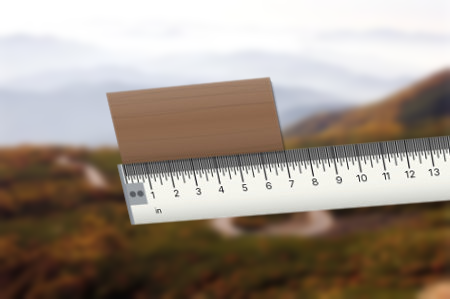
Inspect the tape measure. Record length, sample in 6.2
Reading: in 7
